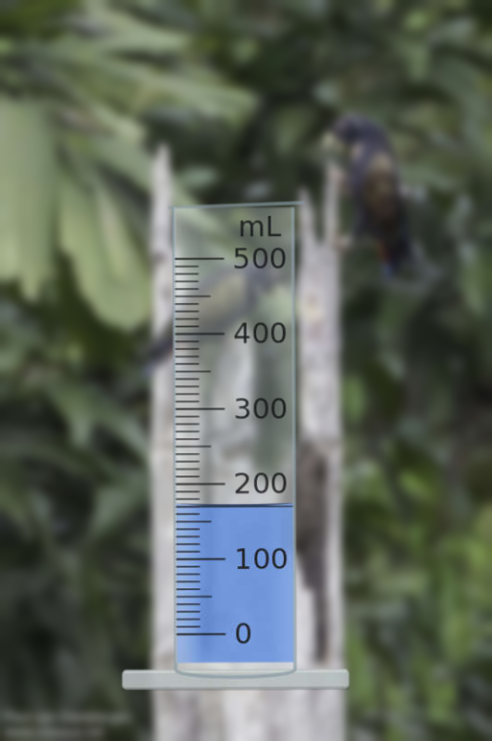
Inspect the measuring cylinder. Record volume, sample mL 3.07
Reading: mL 170
